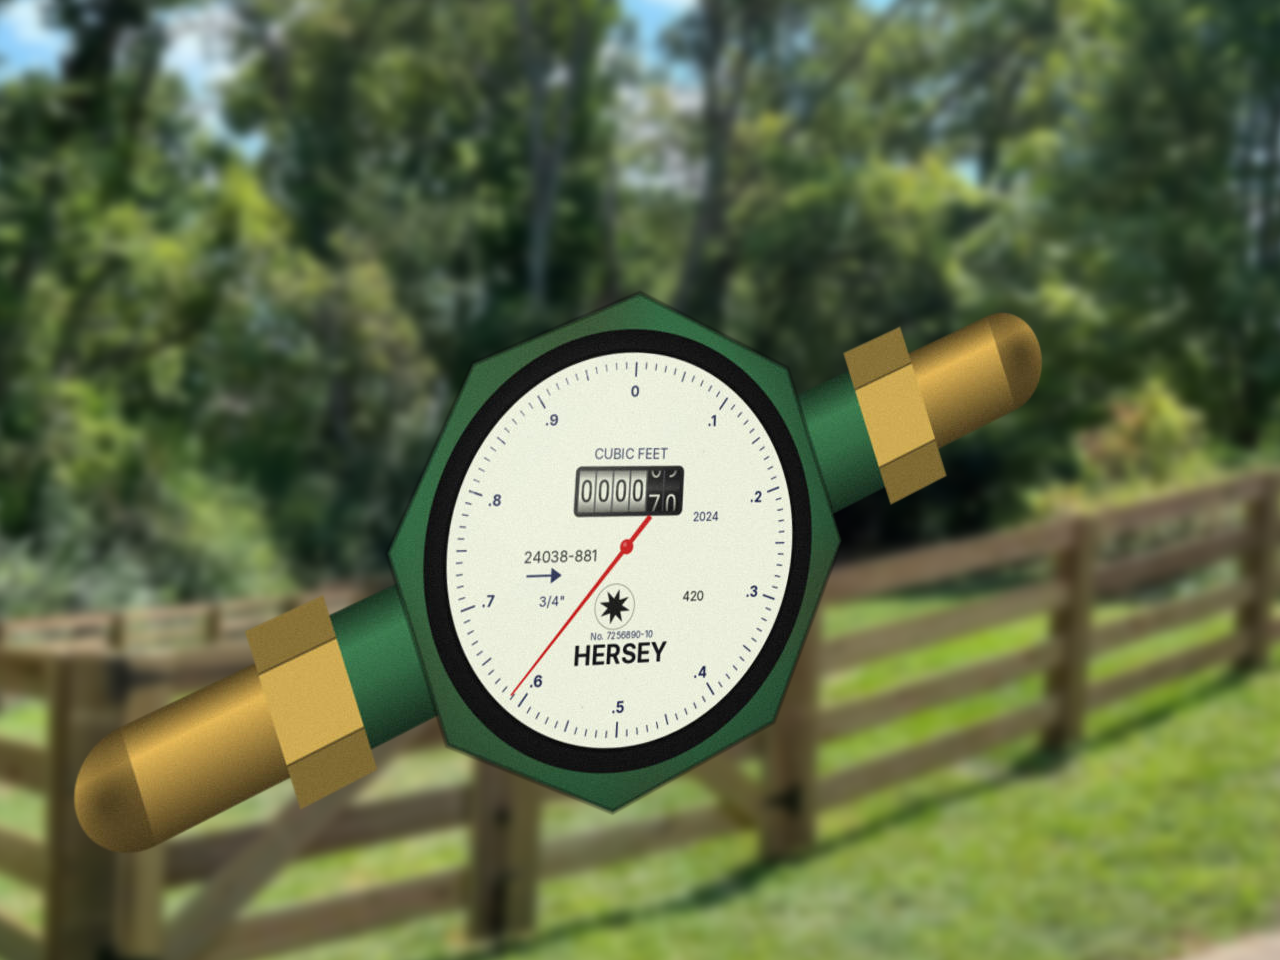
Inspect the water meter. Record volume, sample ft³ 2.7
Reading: ft³ 69.61
